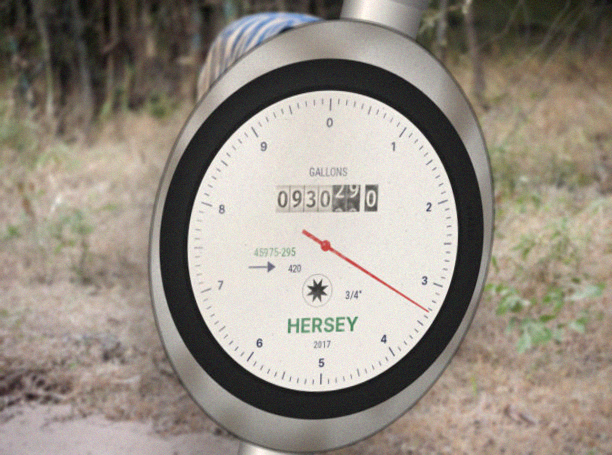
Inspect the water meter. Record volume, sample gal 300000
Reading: gal 930293.3
